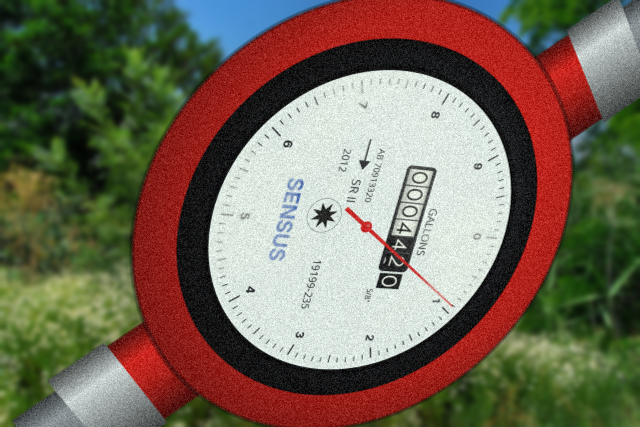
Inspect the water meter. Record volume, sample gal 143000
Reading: gal 4420.9
